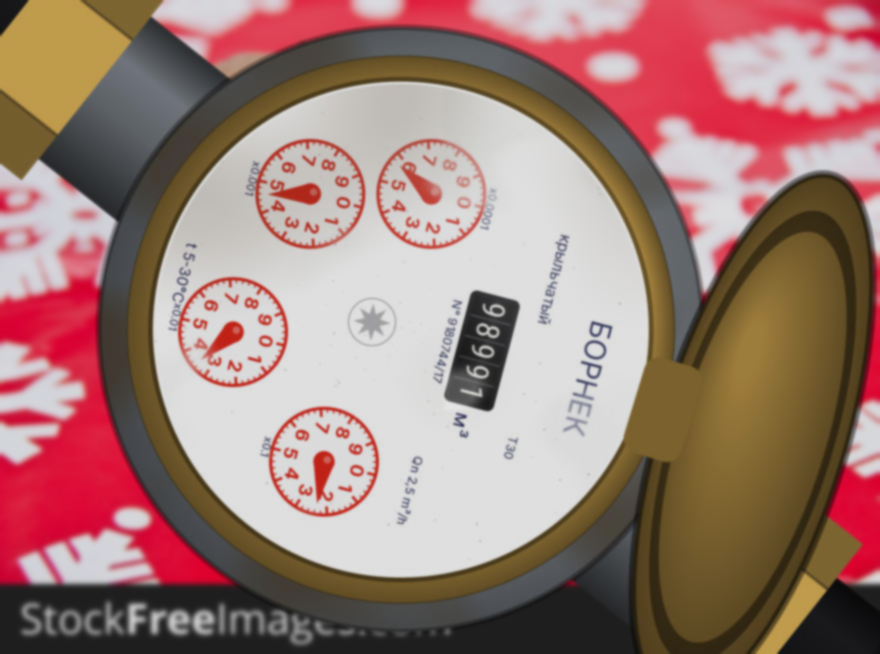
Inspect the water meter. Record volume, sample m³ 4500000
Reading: m³ 98991.2345
